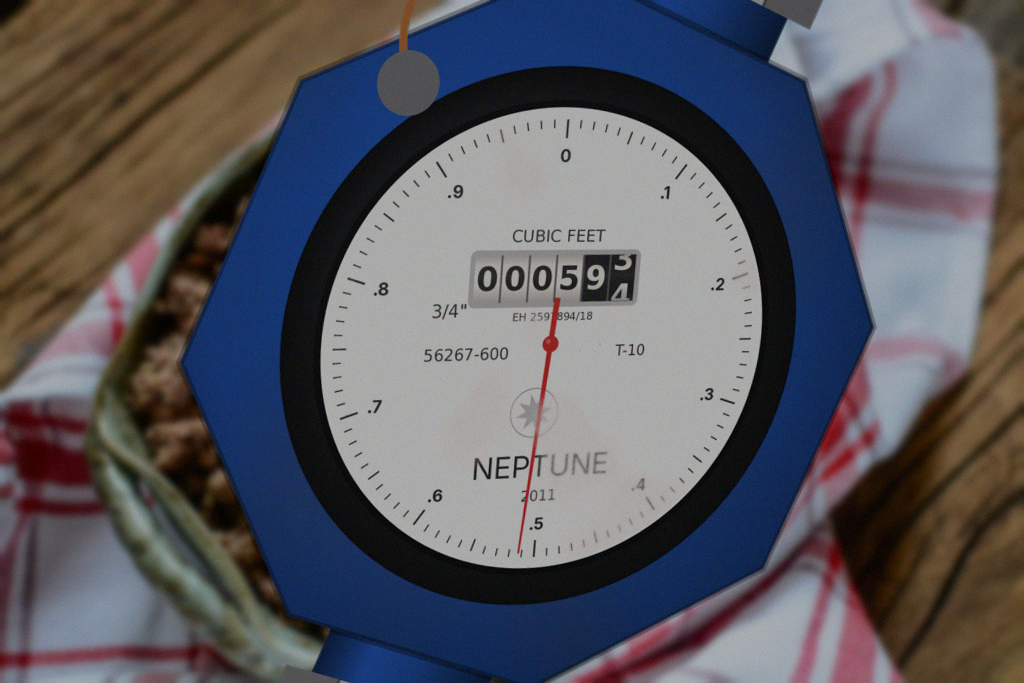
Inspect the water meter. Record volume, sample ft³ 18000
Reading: ft³ 593.51
